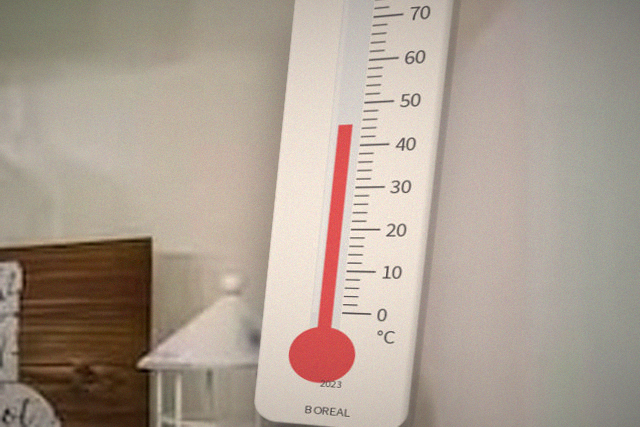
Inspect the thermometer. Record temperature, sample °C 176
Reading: °C 45
